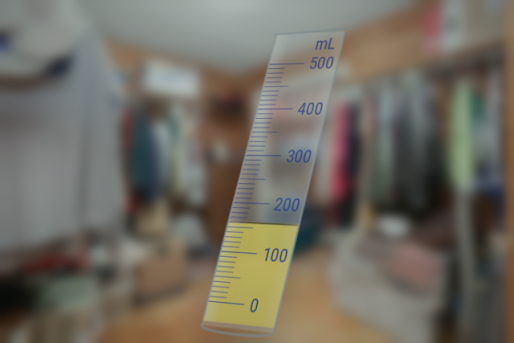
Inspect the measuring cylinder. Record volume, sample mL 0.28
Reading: mL 160
